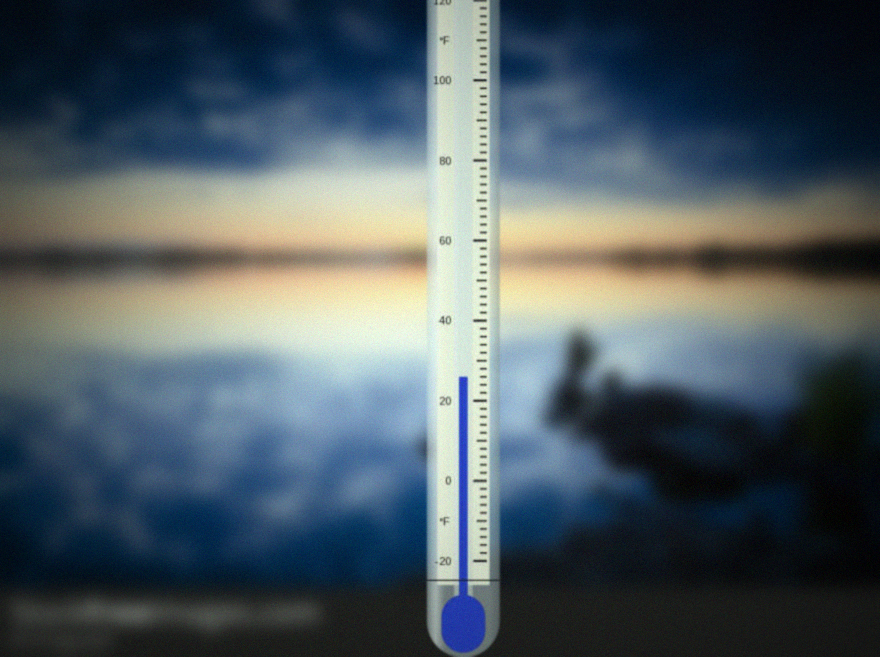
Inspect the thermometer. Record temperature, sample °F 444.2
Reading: °F 26
